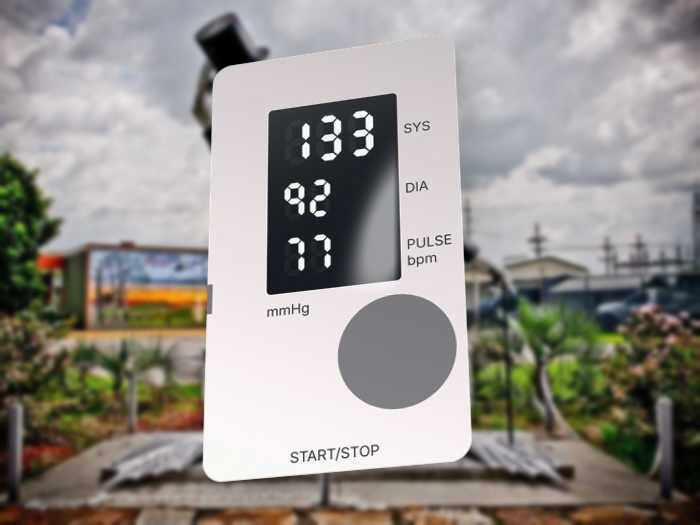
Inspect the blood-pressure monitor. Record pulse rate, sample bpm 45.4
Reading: bpm 77
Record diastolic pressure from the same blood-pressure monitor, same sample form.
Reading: mmHg 92
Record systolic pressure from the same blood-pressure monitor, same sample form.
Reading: mmHg 133
